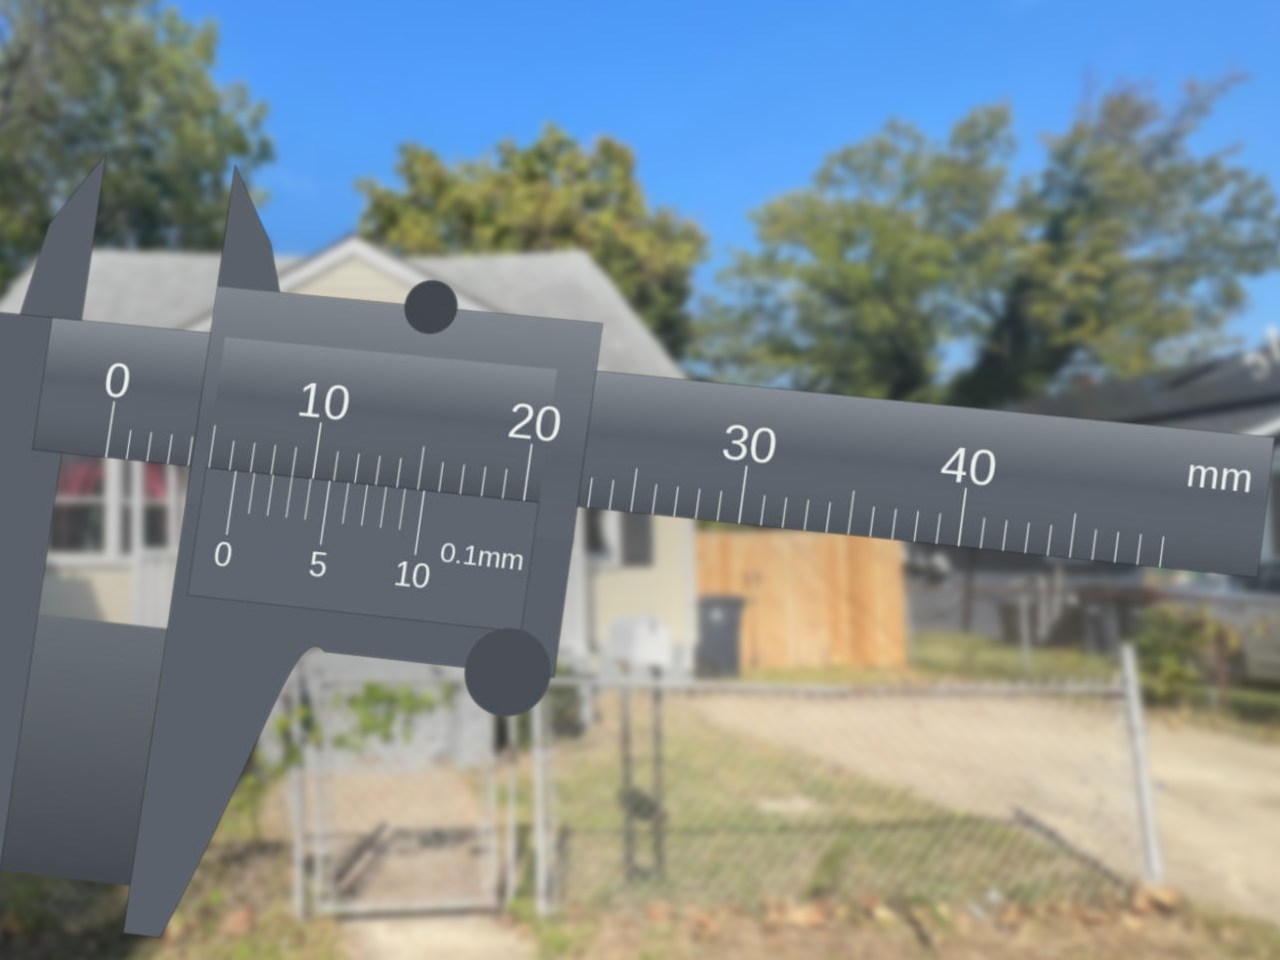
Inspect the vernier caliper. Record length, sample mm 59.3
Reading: mm 6.3
